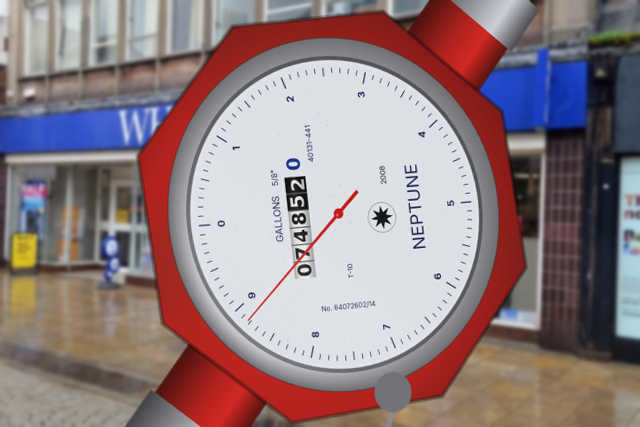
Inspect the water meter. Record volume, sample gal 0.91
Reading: gal 748518.8
